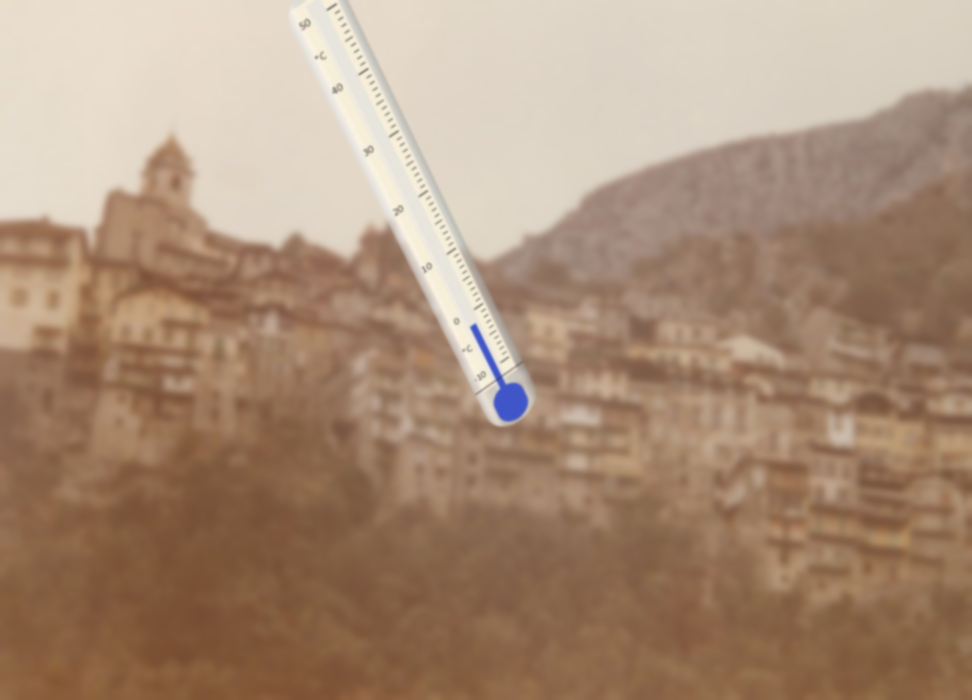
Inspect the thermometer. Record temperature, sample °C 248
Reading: °C -2
